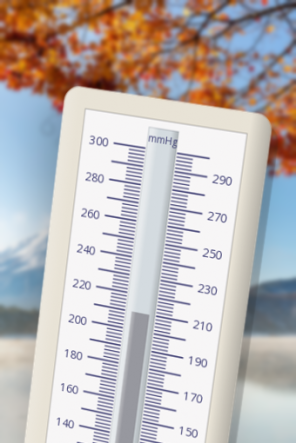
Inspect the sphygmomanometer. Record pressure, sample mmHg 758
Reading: mmHg 210
